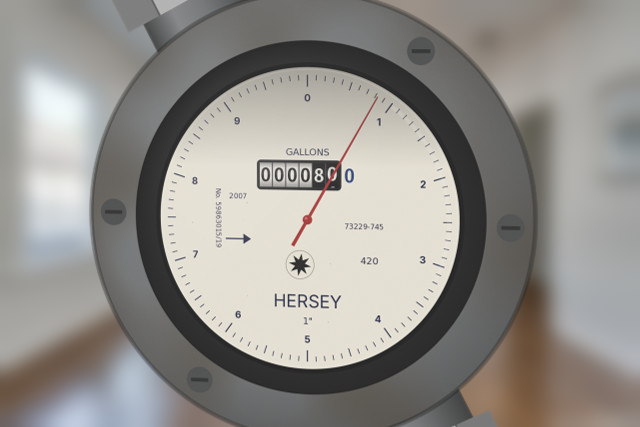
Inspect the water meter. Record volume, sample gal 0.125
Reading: gal 800.8
